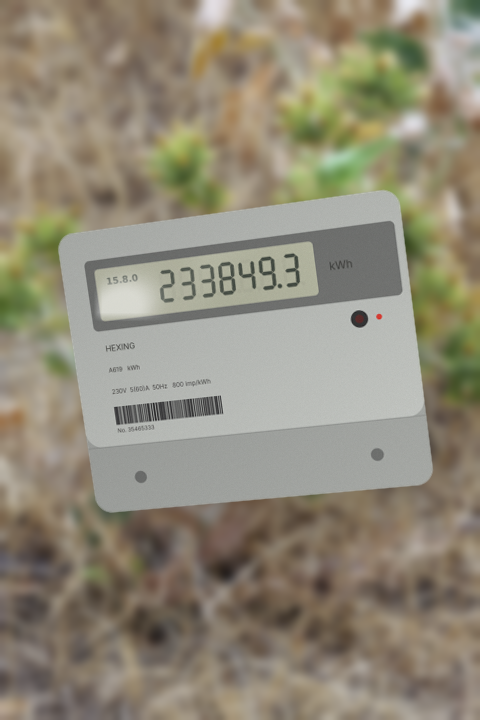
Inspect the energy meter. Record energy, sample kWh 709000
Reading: kWh 233849.3
